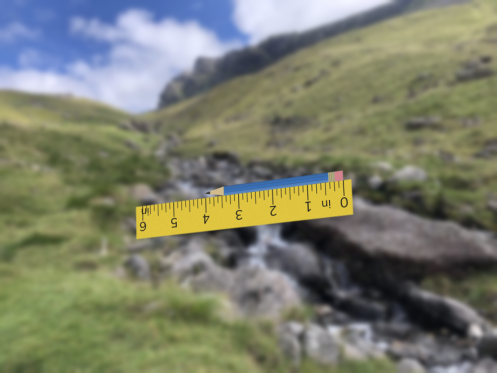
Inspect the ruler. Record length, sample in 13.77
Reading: in 4
